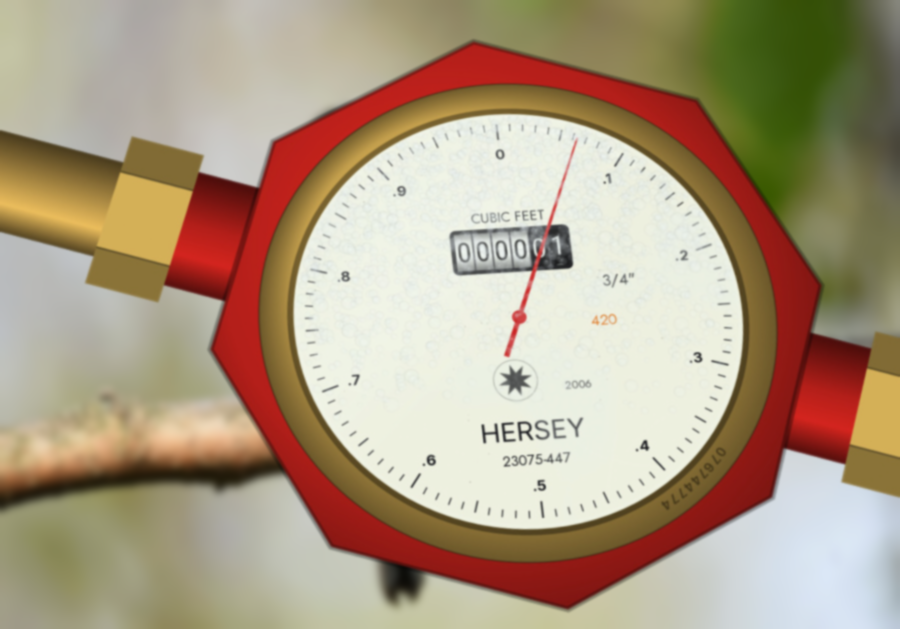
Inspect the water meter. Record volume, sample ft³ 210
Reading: ft³ 1.06
